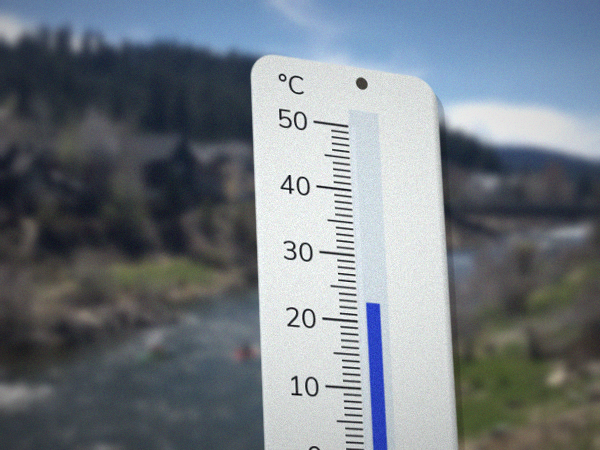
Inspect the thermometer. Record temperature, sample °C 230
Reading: °C 23
